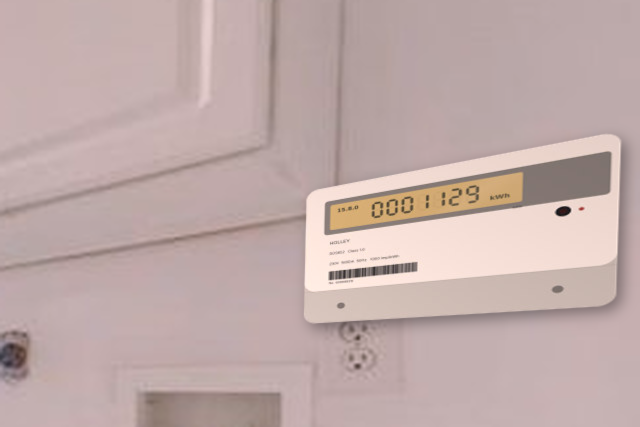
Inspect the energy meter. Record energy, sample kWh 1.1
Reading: kWh 1129
